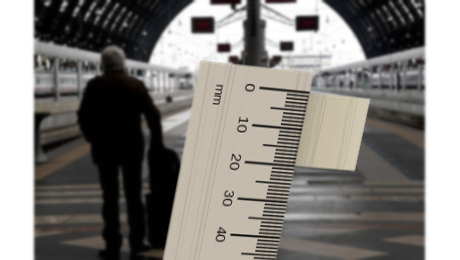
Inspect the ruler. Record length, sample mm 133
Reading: mm 20
